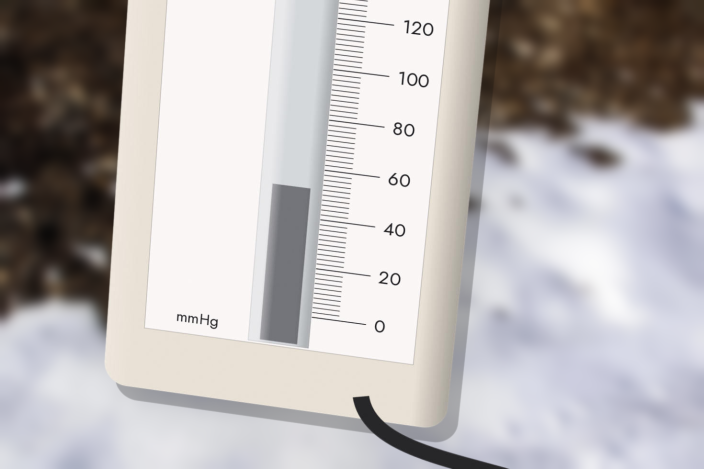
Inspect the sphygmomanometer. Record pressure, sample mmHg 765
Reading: mmHg 52
